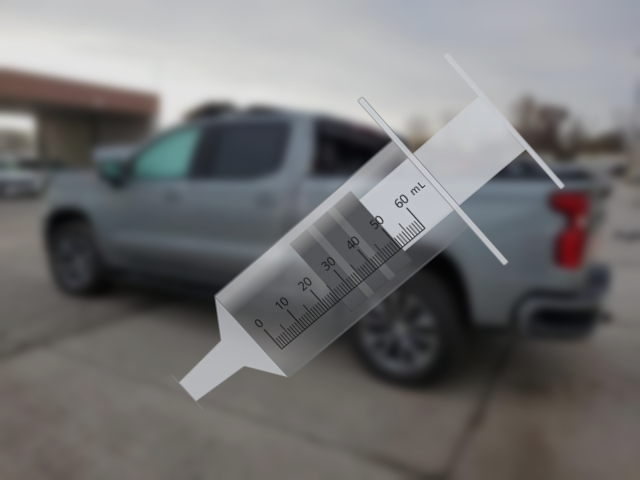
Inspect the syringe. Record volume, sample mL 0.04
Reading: mL 25
